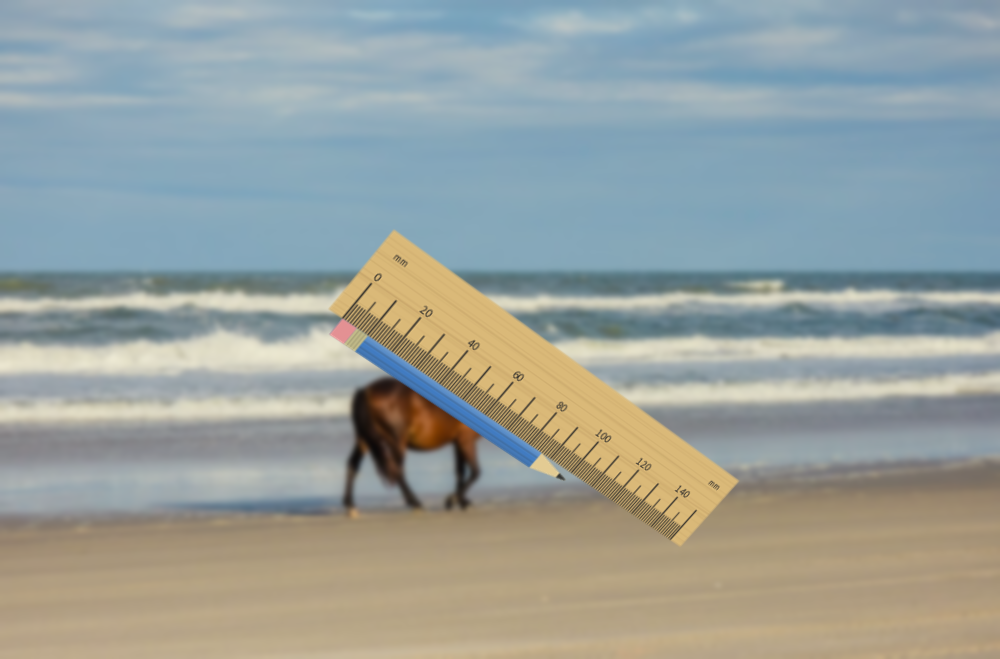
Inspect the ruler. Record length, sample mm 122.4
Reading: mm 100
